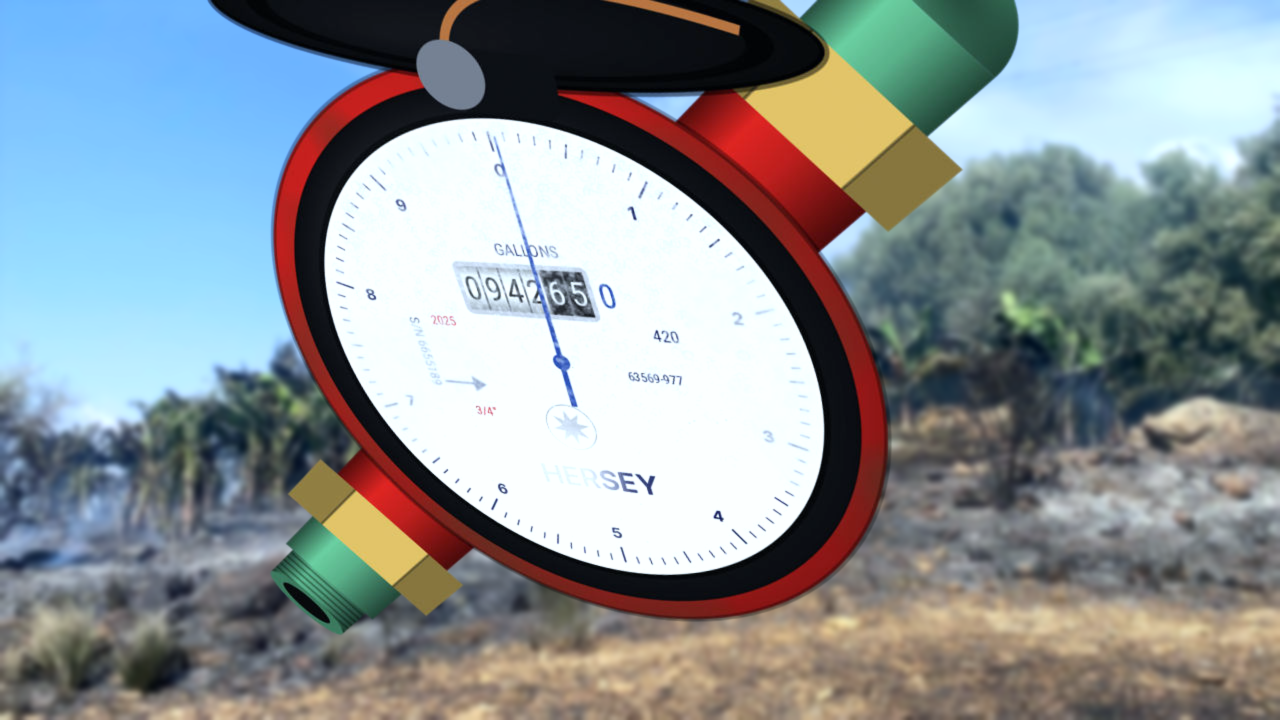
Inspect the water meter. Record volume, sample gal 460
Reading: gal 942650.0
